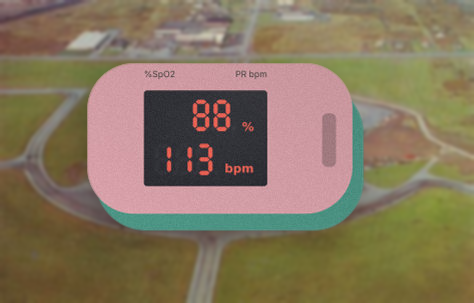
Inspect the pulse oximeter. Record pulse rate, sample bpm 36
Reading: bpm 113
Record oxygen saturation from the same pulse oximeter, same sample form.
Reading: % 88
